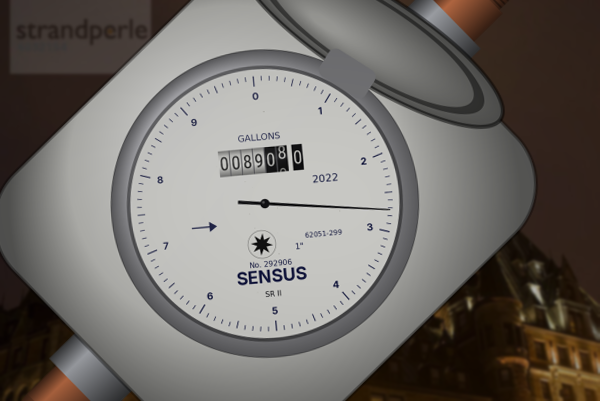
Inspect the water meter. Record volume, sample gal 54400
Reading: gal 89082.7
